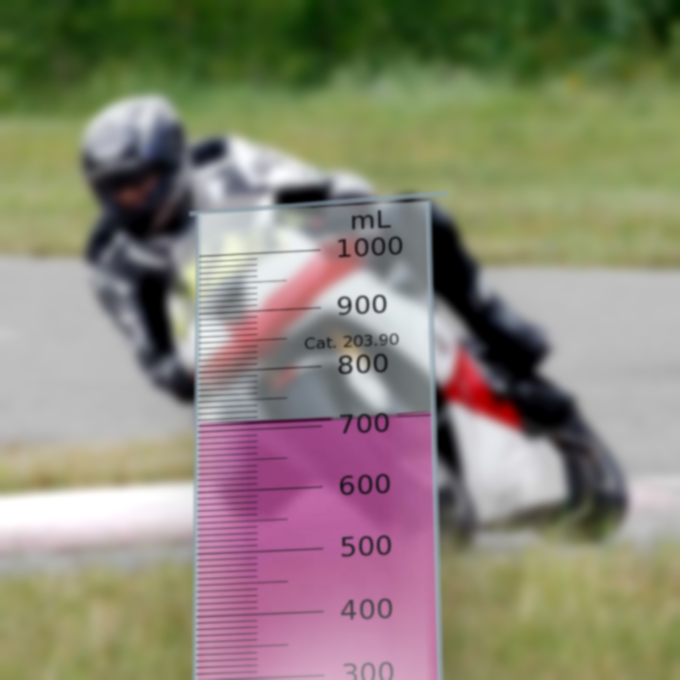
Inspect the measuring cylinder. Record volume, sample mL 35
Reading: mL 710
